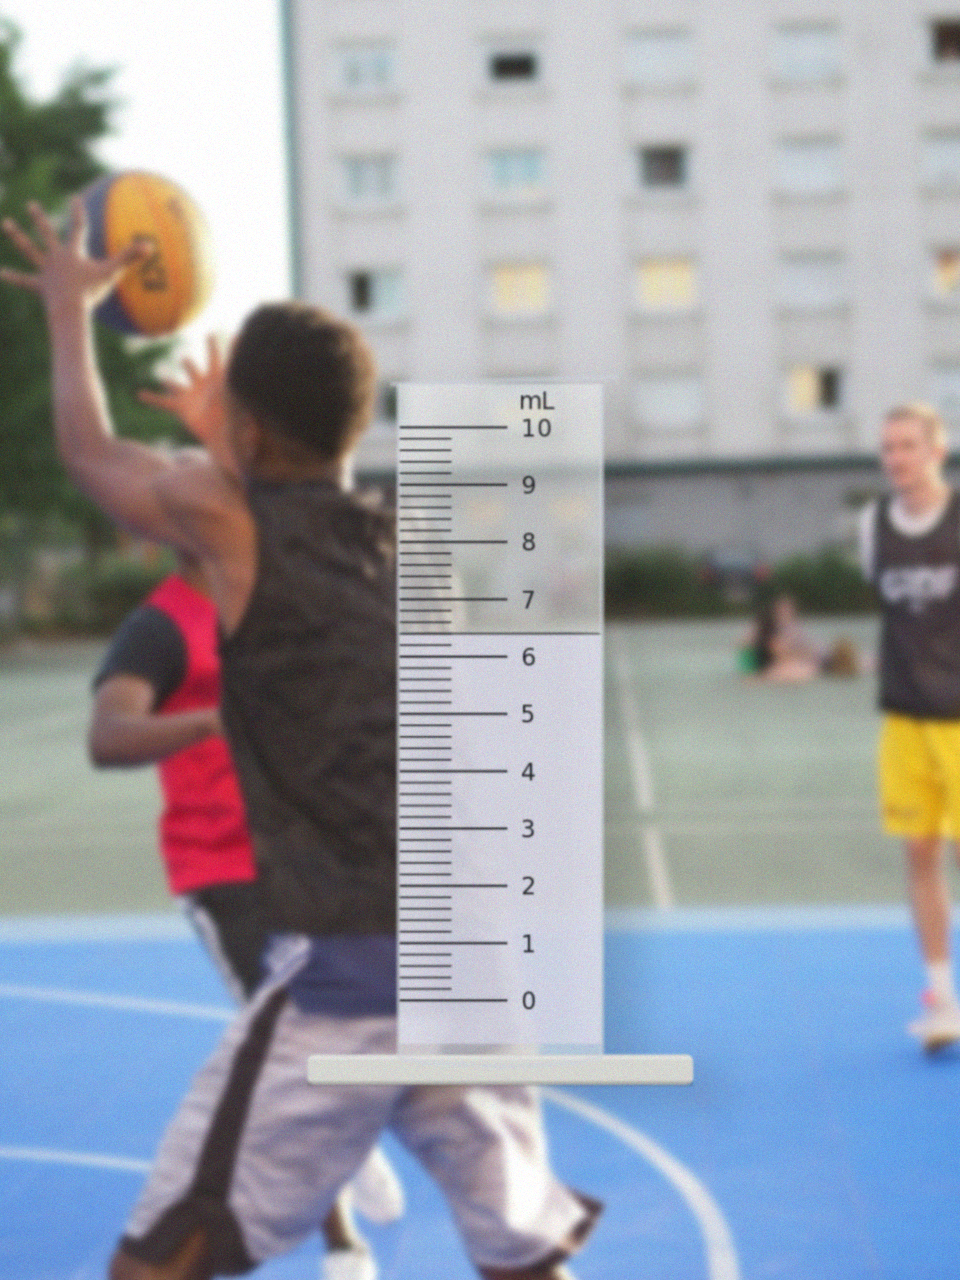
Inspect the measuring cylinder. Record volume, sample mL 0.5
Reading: mL 6.4
